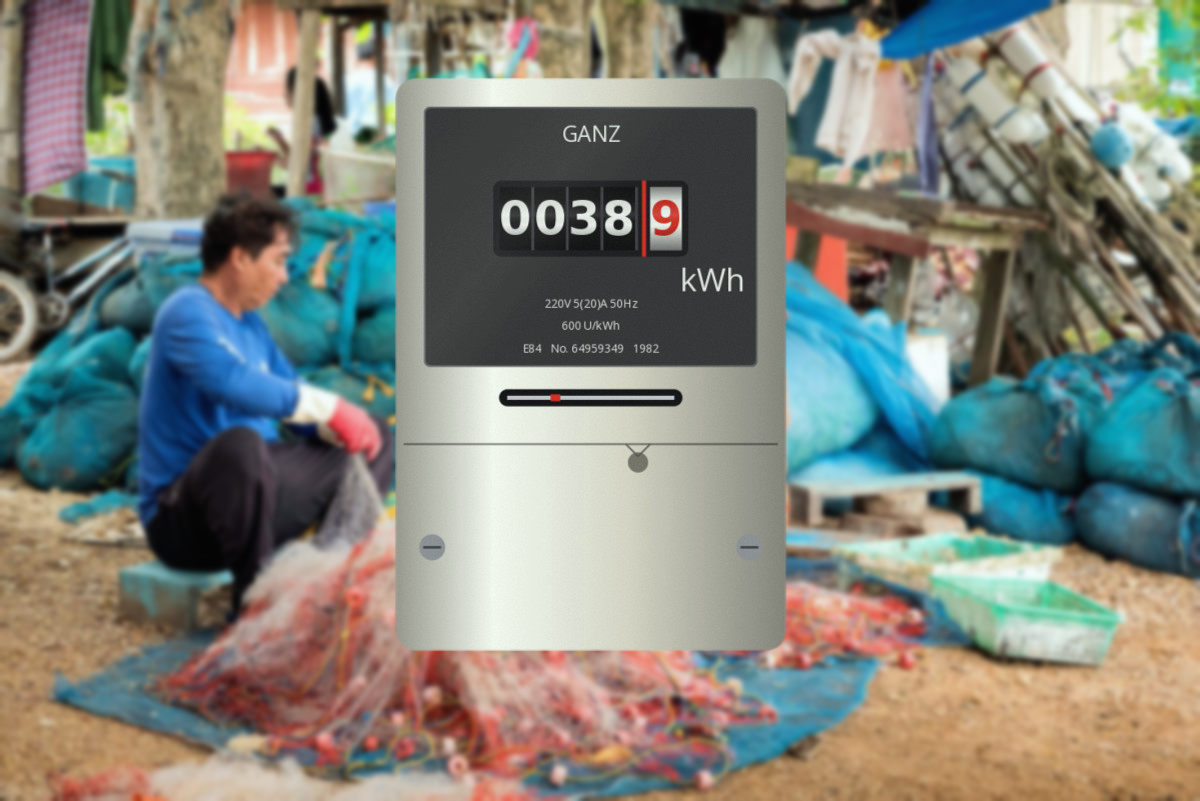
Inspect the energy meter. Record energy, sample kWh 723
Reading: kWh 38.9
